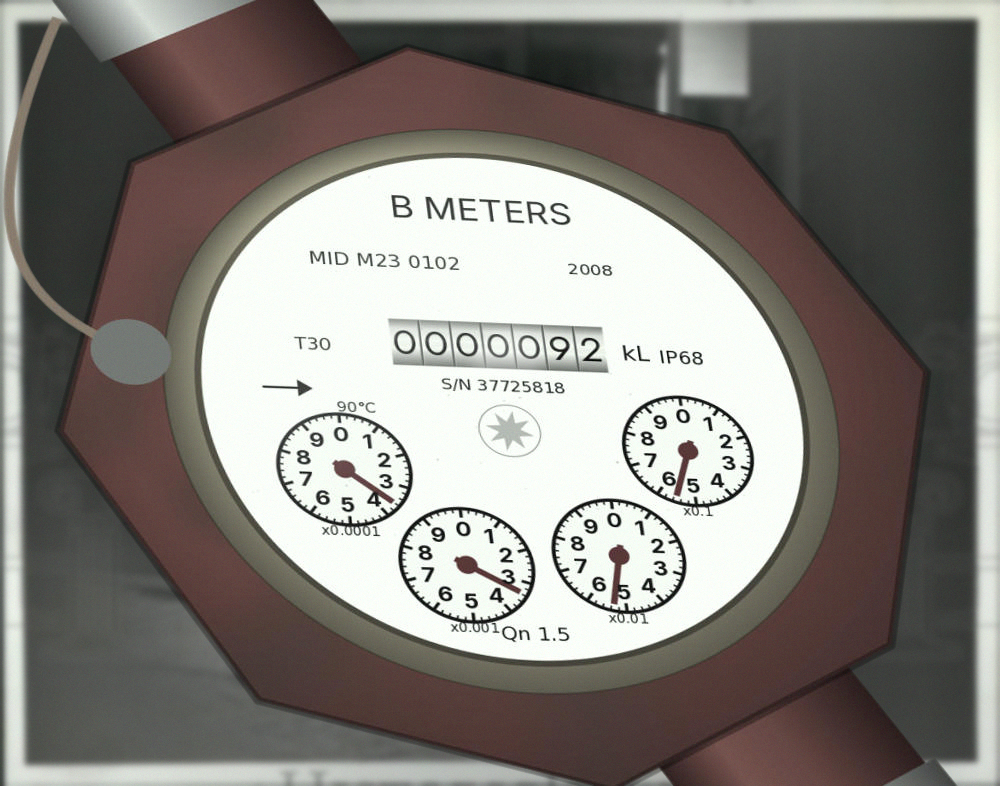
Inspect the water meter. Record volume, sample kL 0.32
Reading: kL 92.5533
